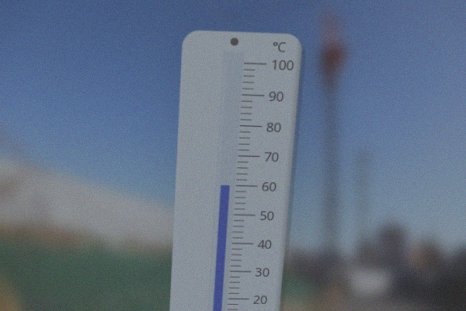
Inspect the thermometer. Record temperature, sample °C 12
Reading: °C 60
